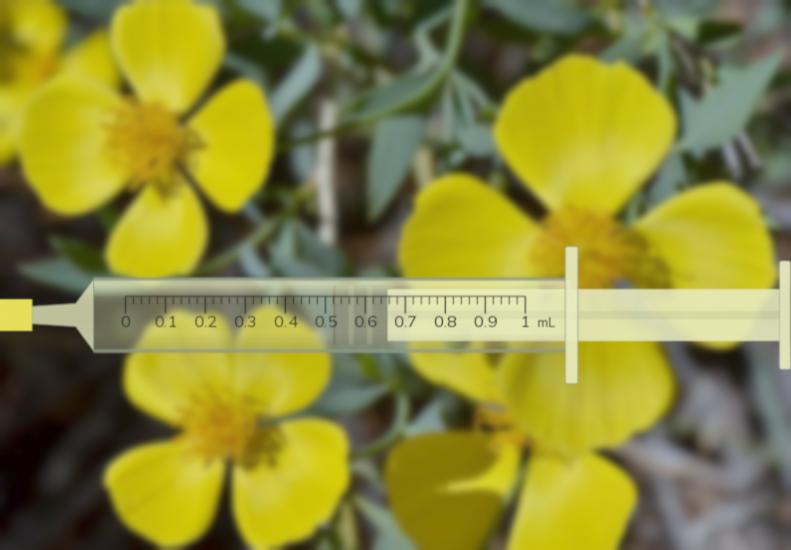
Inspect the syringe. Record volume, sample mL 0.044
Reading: mL 0.52
